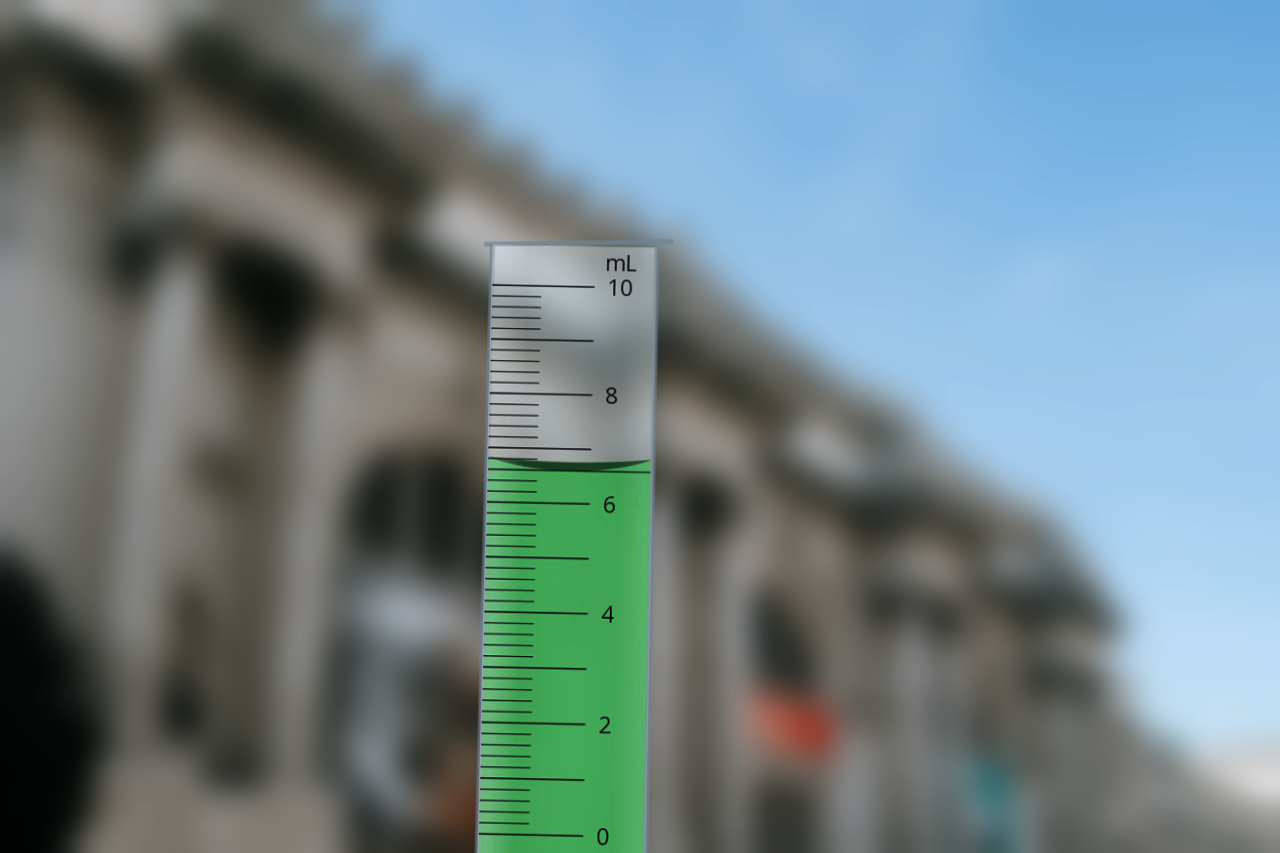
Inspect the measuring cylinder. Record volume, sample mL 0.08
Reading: mL 6.6
